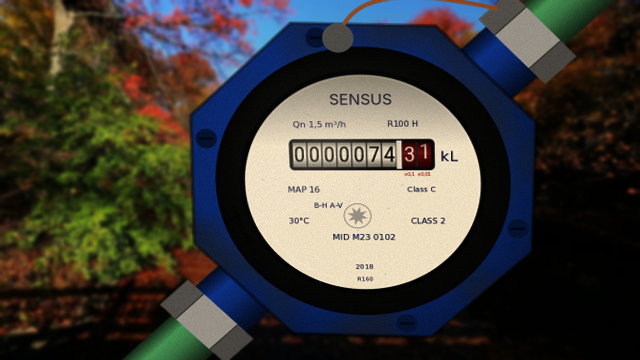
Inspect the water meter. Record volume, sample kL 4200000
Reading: kL 74.31
